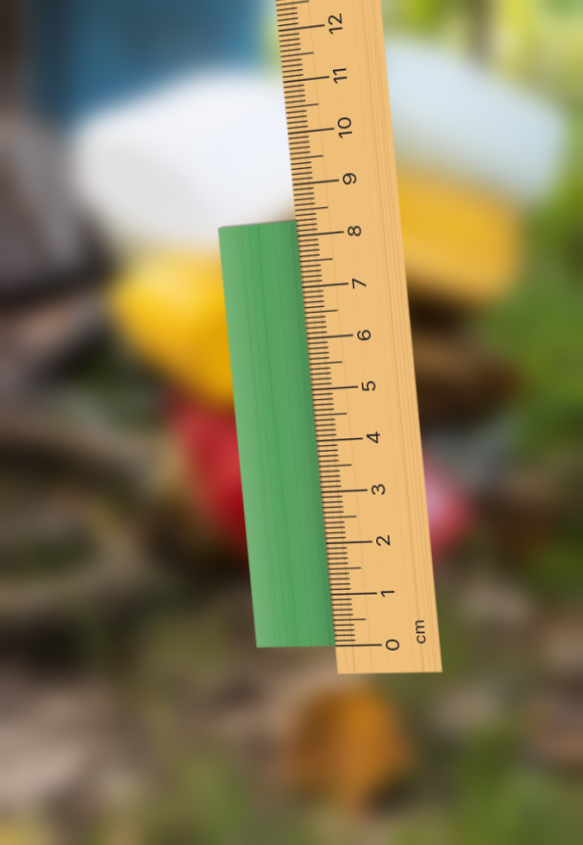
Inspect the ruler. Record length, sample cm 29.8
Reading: cm 8.3
